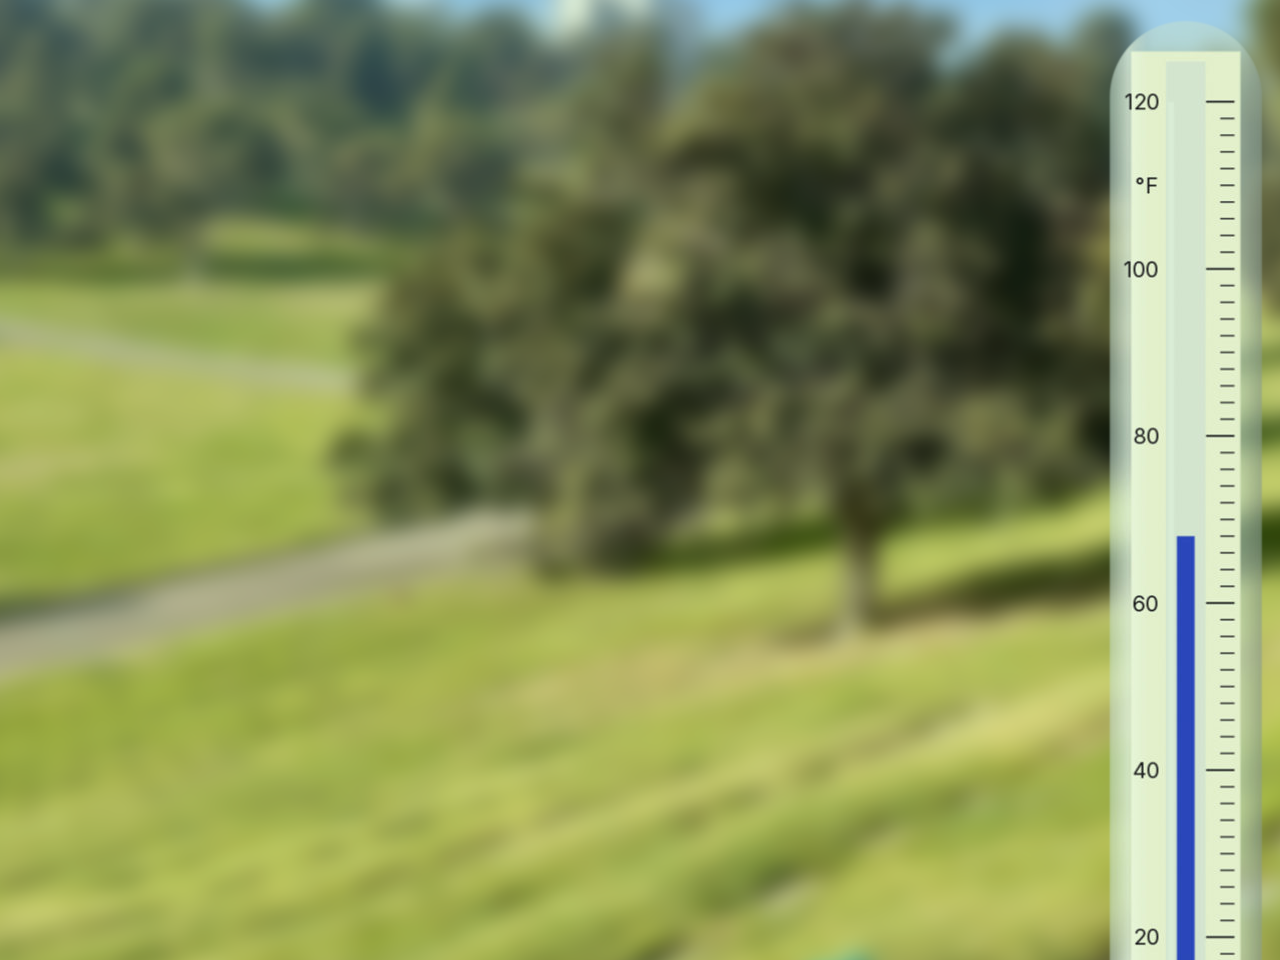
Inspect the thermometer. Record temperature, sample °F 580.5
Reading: °F 68
